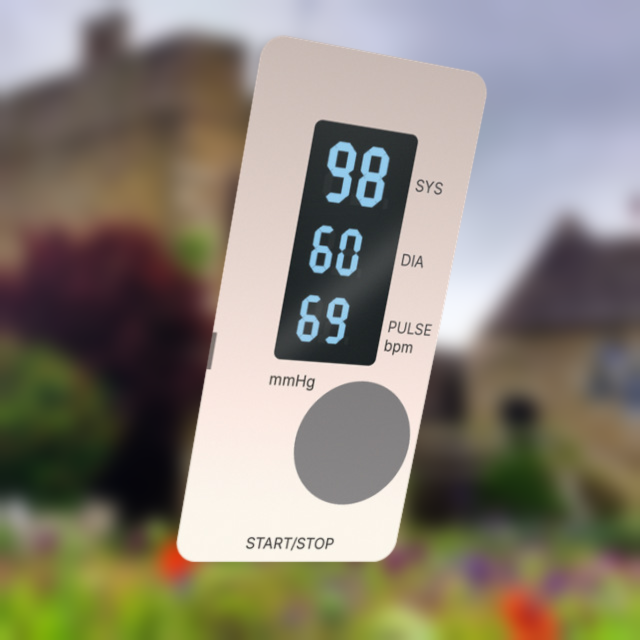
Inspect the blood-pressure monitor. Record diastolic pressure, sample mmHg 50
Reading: mmHg 60
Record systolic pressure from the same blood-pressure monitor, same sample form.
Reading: mmHg 98
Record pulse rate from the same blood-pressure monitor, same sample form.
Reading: bpm 69
